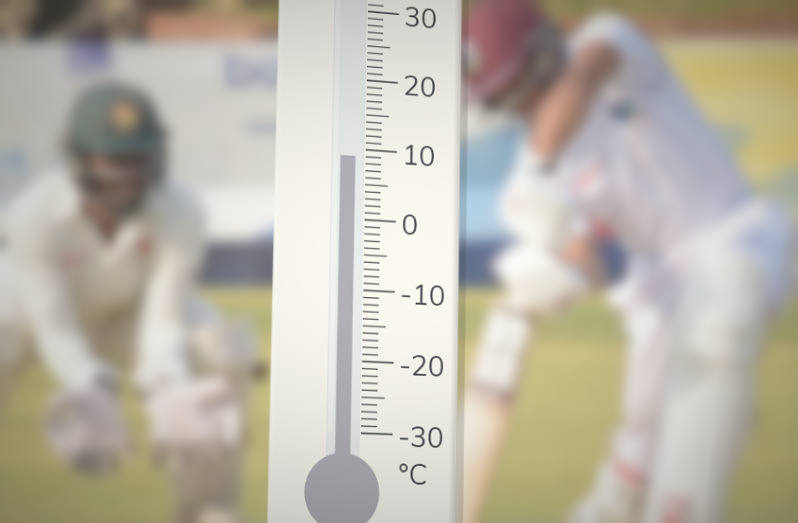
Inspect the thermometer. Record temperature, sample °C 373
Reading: °C 9
